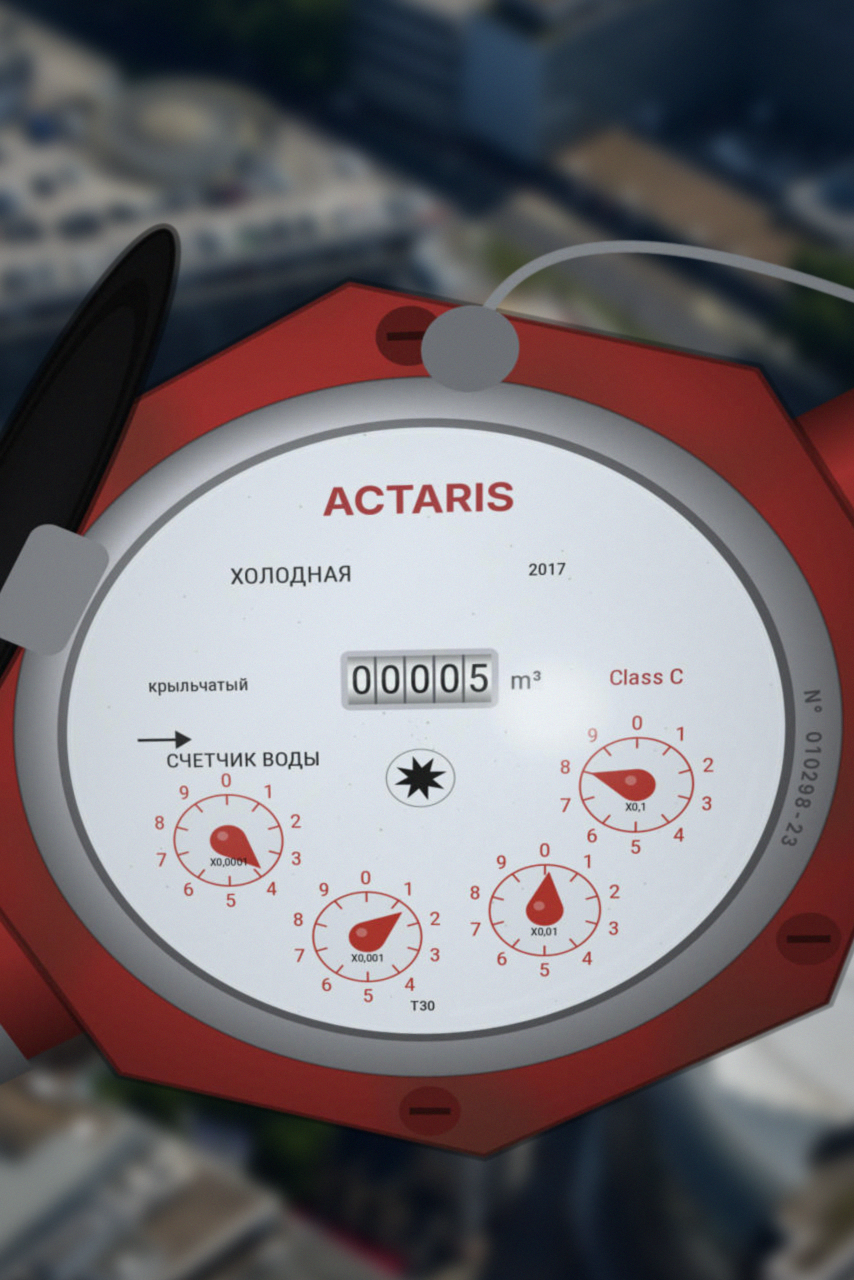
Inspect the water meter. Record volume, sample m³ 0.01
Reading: m³ 5.8013
